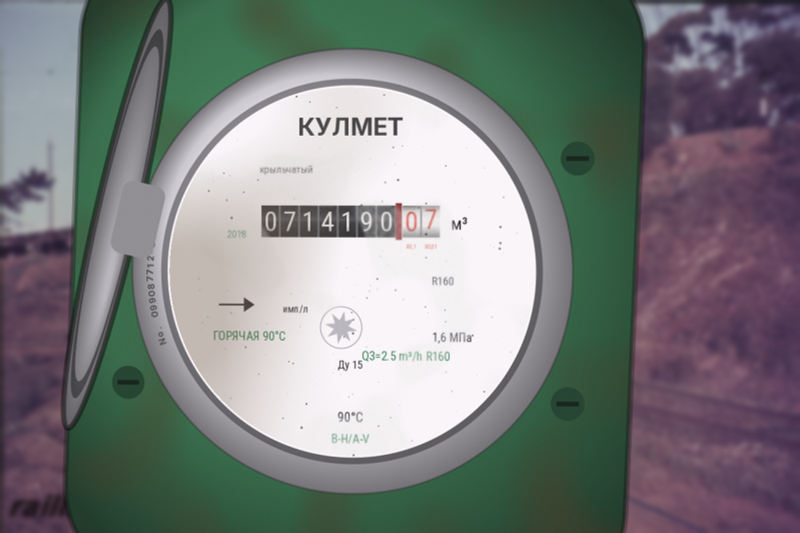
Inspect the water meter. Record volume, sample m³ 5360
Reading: m³ 714190.07
